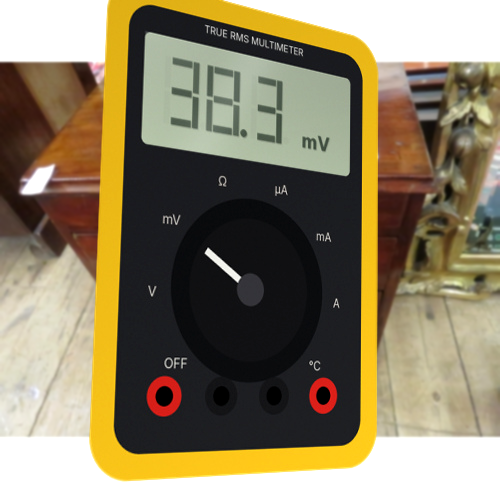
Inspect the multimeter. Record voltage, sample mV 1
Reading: mV 38.3
